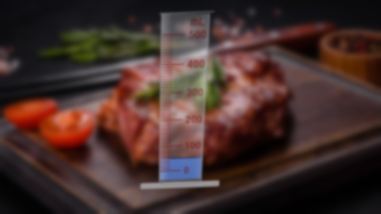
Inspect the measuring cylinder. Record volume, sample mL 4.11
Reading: mL 50
